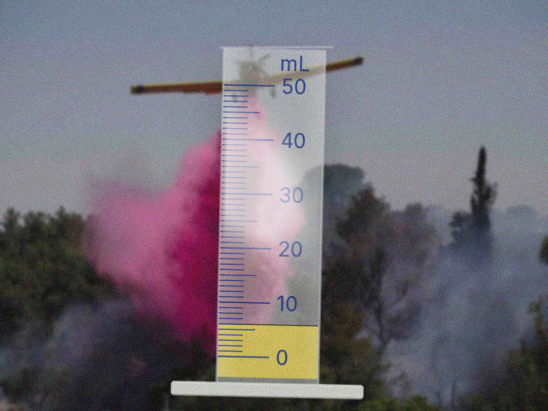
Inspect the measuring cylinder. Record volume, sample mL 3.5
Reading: mL 6
